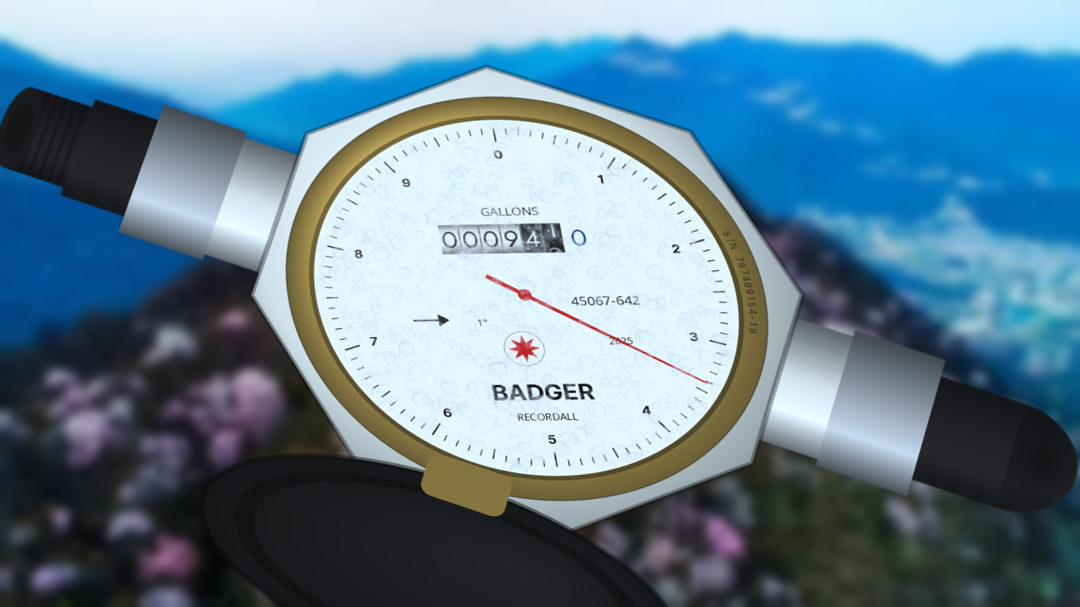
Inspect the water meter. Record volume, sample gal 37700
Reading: gal 9413.4
